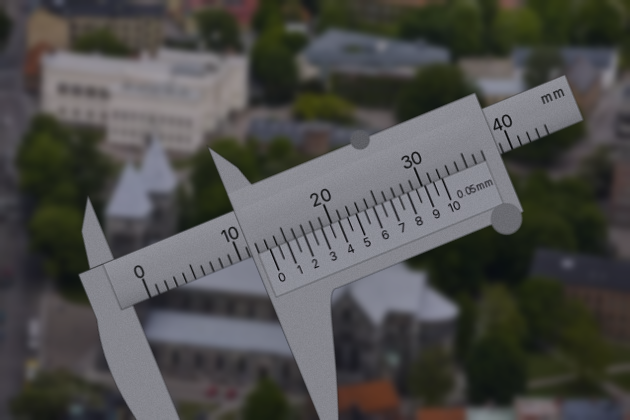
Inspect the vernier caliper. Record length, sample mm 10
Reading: mm 13.2
